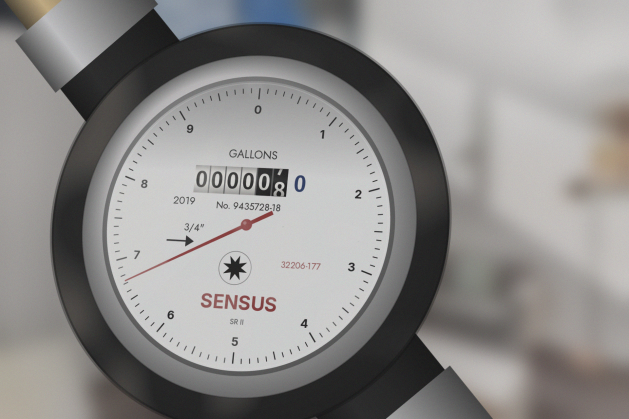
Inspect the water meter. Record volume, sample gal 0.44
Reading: gal 76.7
